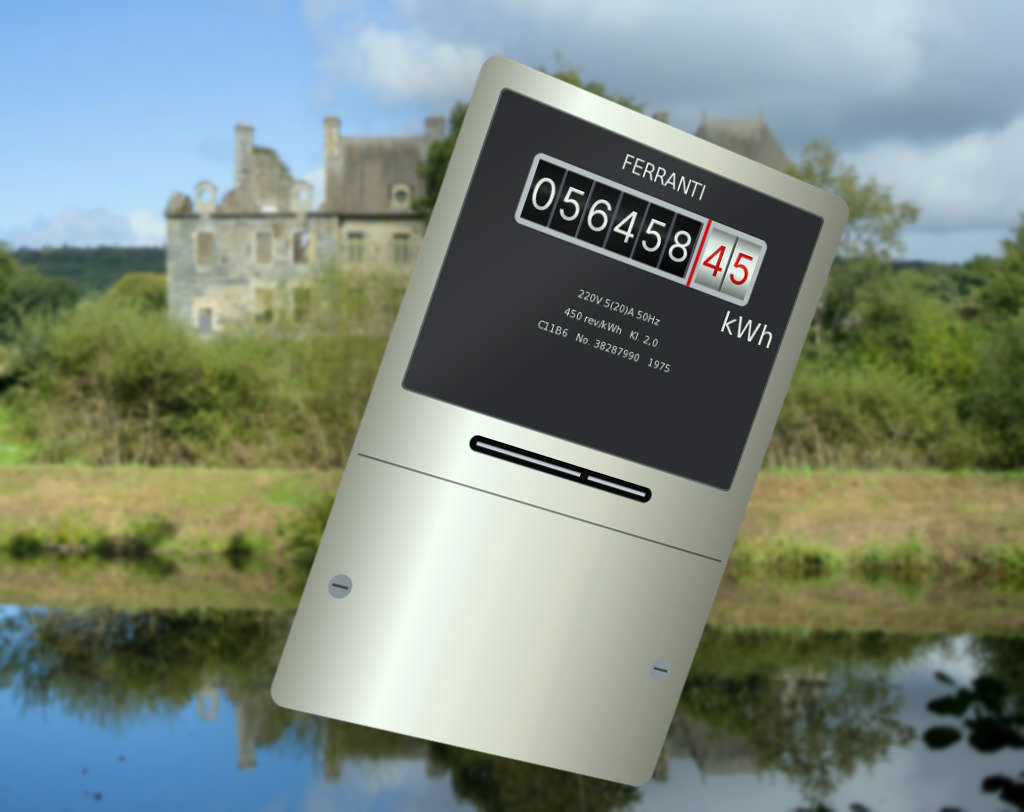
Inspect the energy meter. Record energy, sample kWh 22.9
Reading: kWh 56458.45
